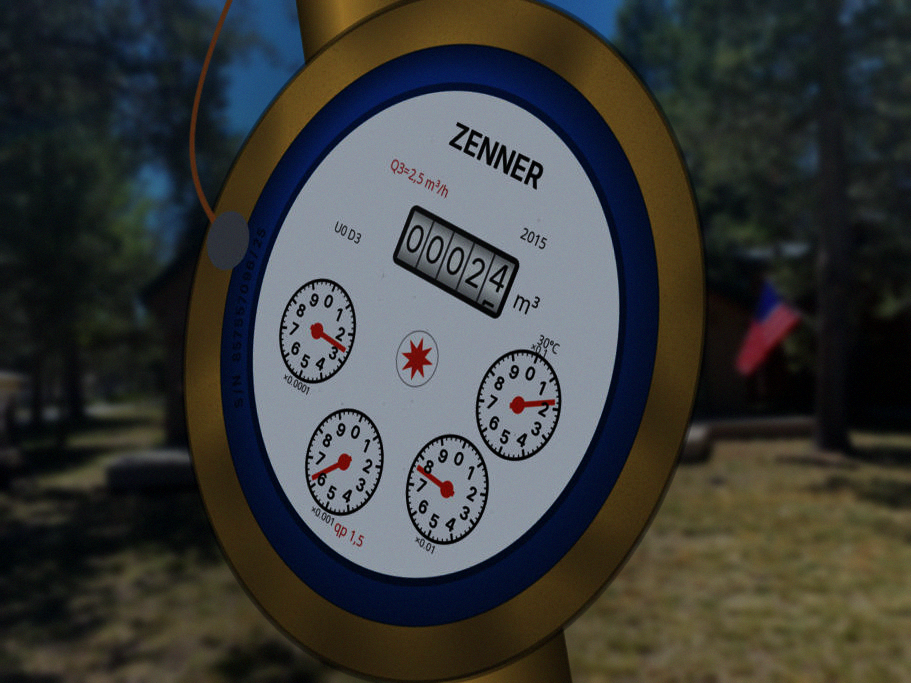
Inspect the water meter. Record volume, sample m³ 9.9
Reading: m³ 24.1762
